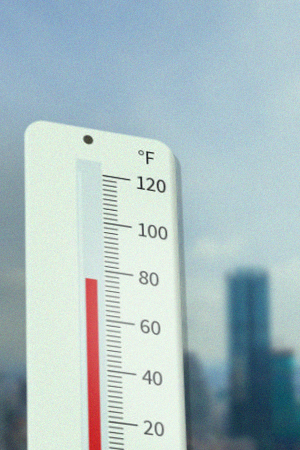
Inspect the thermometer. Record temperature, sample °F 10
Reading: °F 76
